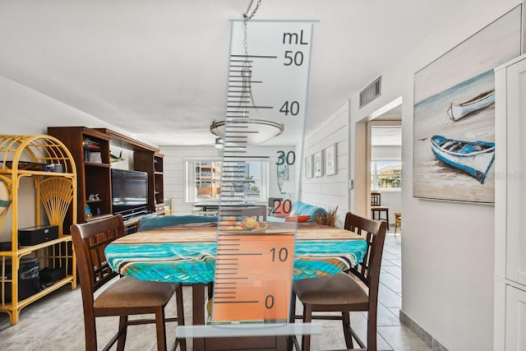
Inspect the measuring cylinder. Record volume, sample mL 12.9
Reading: mL 14
